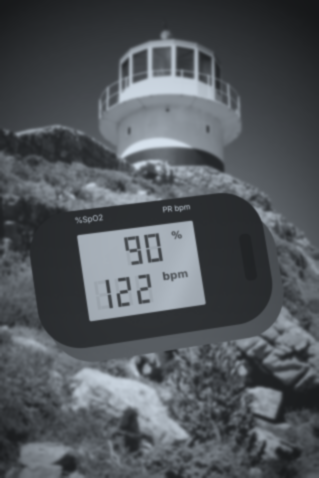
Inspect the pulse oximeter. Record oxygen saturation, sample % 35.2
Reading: % 90
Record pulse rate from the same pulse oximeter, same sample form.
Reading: bpm 122
